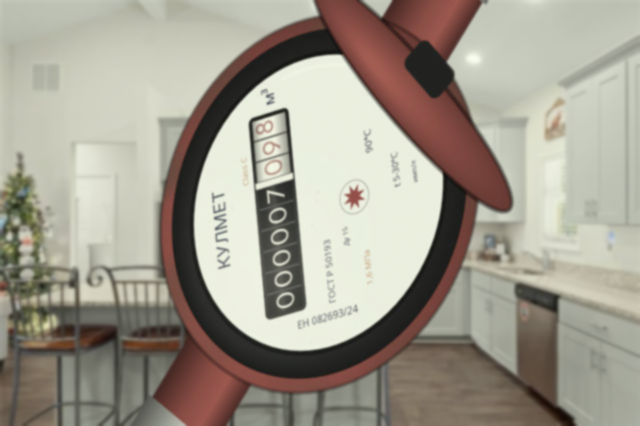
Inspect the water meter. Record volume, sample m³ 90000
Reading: m³ 7.098
